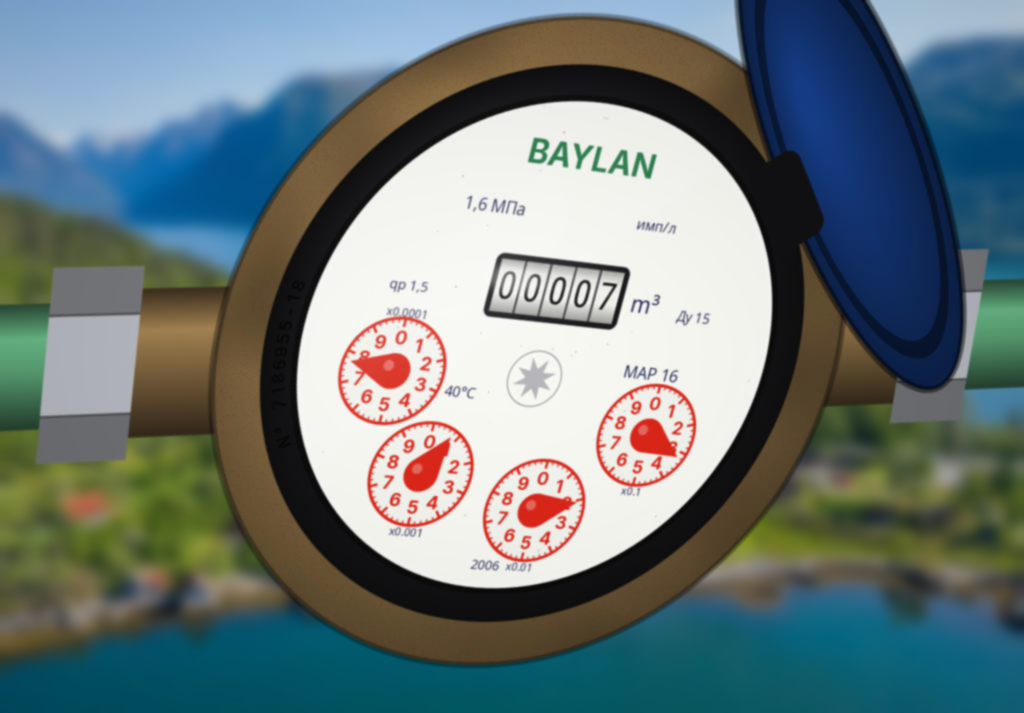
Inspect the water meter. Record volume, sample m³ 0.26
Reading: m³ 7.3207
